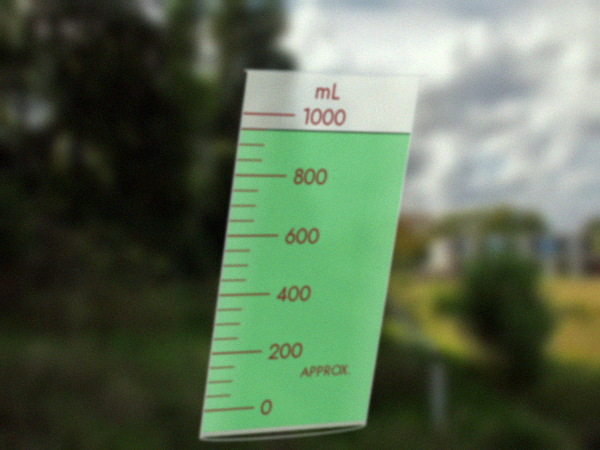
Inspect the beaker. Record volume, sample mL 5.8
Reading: mL 950
